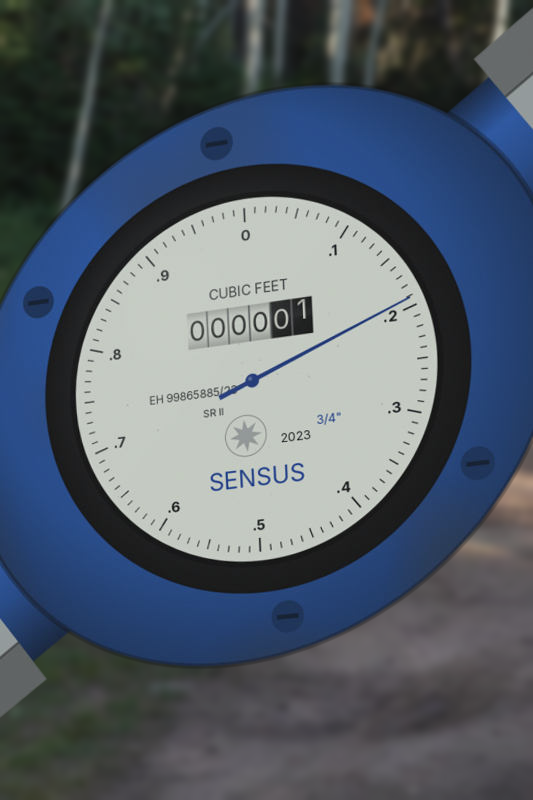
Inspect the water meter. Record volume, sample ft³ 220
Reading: ft³ 1.19
